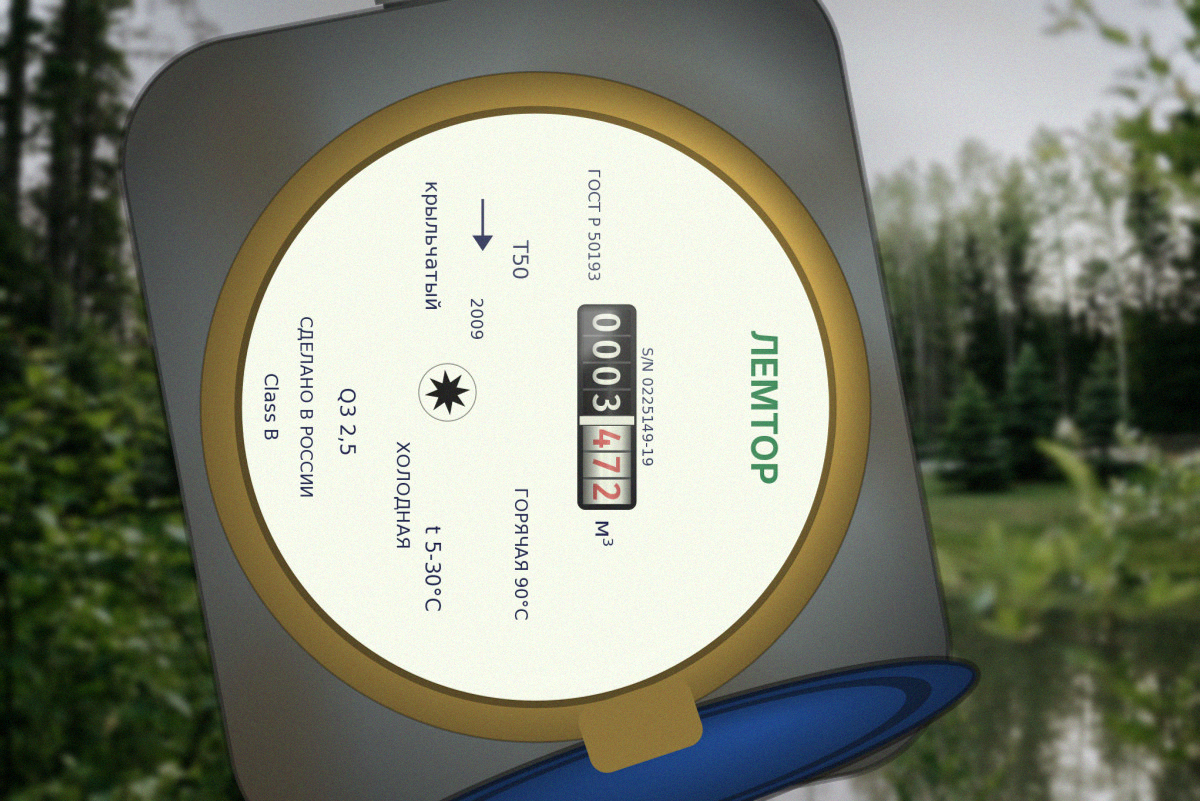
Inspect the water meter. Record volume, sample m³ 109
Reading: m³ 3.472
